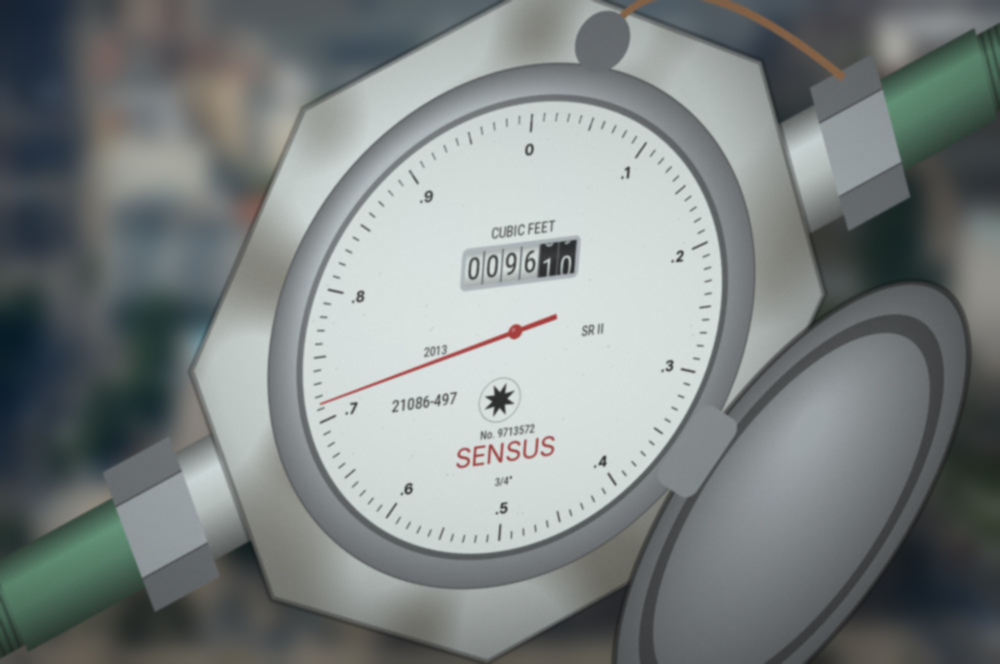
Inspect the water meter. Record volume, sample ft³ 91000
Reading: ft³ 9609.71
